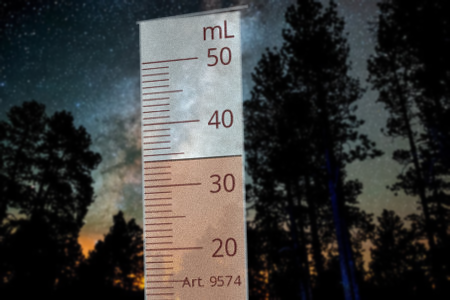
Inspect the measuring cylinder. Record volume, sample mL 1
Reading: mL 34
